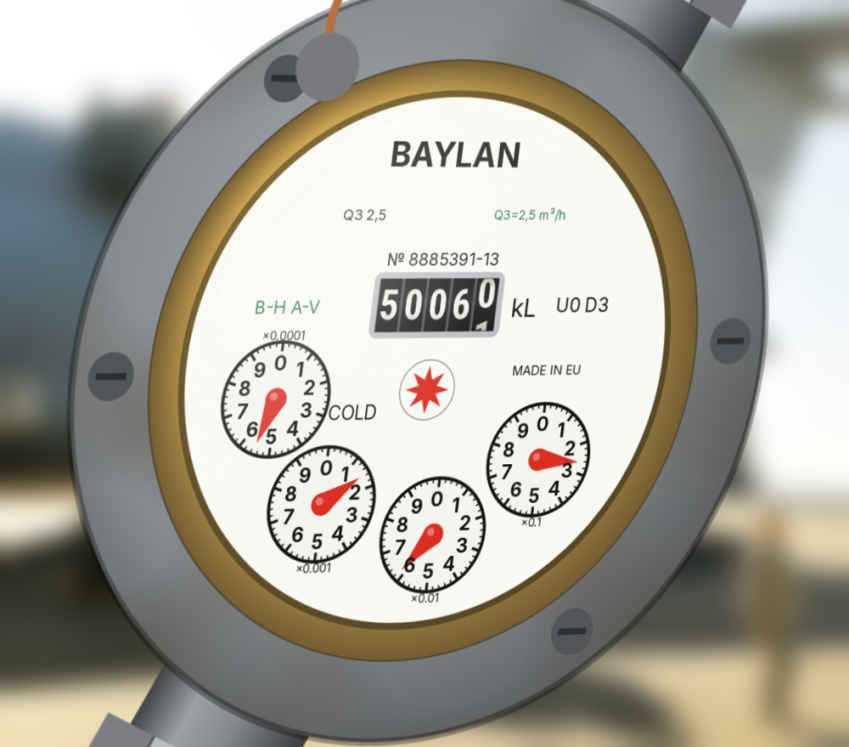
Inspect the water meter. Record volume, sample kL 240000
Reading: kL 50060.2615
